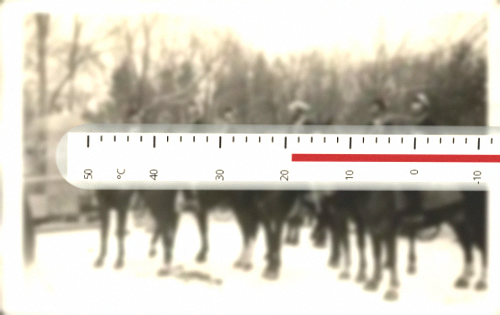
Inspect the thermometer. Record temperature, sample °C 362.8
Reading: °C 19
